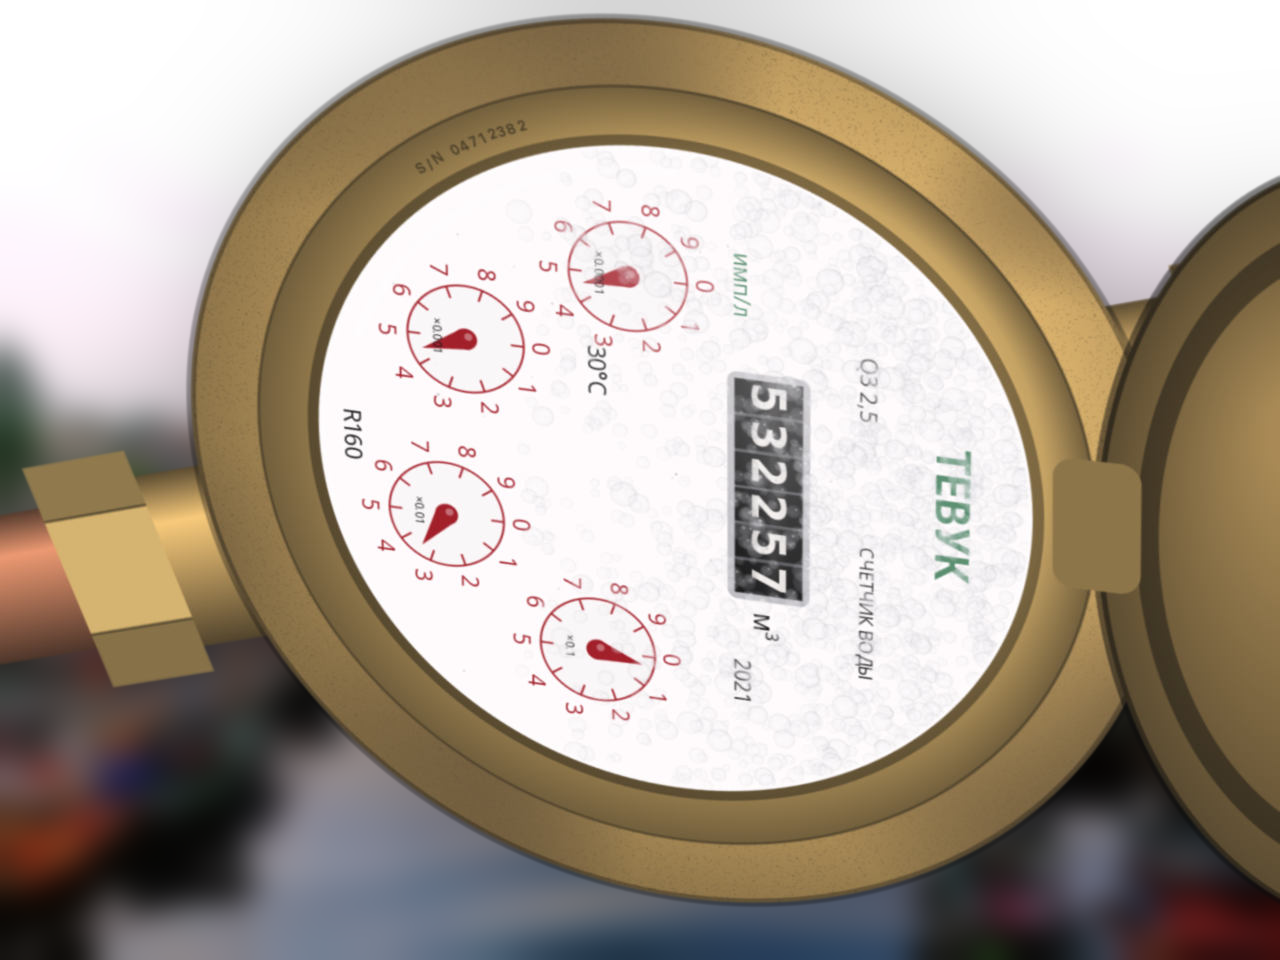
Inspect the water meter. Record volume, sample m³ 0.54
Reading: m³ 532257.0344
